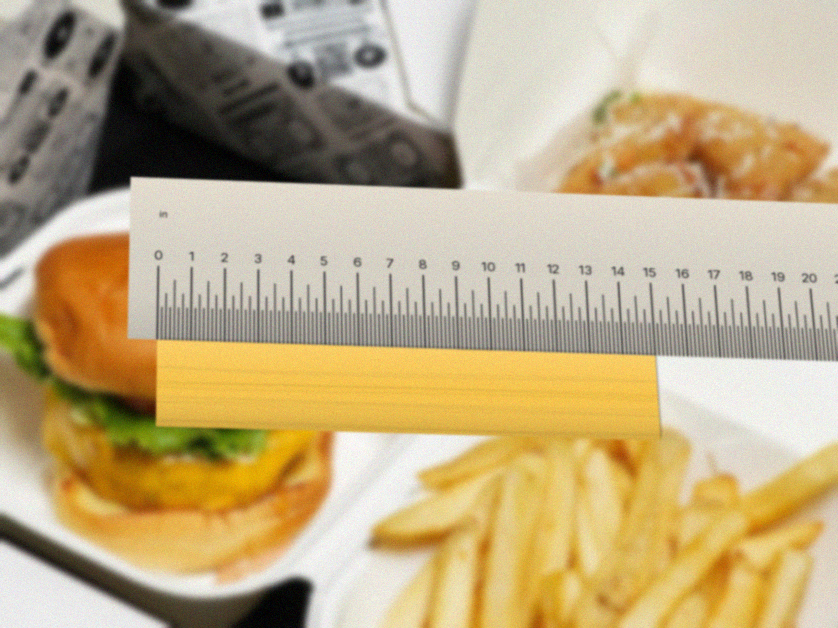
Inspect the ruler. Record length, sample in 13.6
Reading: in 15
